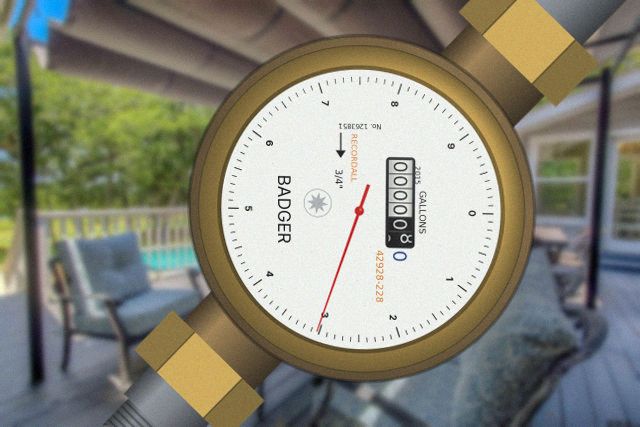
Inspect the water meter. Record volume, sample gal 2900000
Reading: gal 83.0
